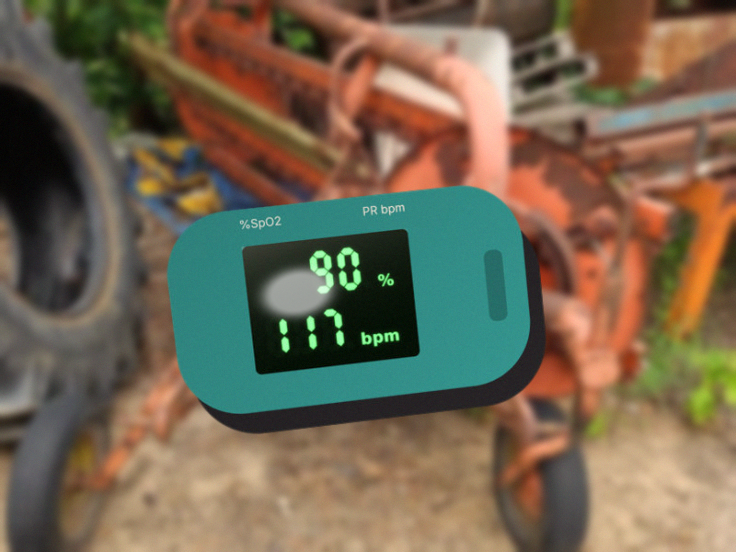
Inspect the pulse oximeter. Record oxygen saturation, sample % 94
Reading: % 90
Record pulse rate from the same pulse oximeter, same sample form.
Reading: bpm 117
